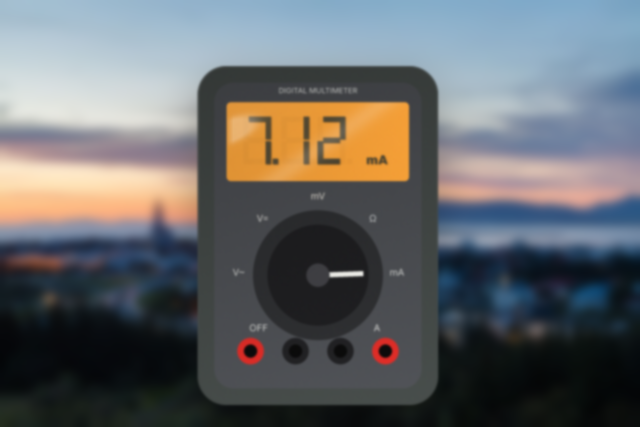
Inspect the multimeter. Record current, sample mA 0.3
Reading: mA 7.12
